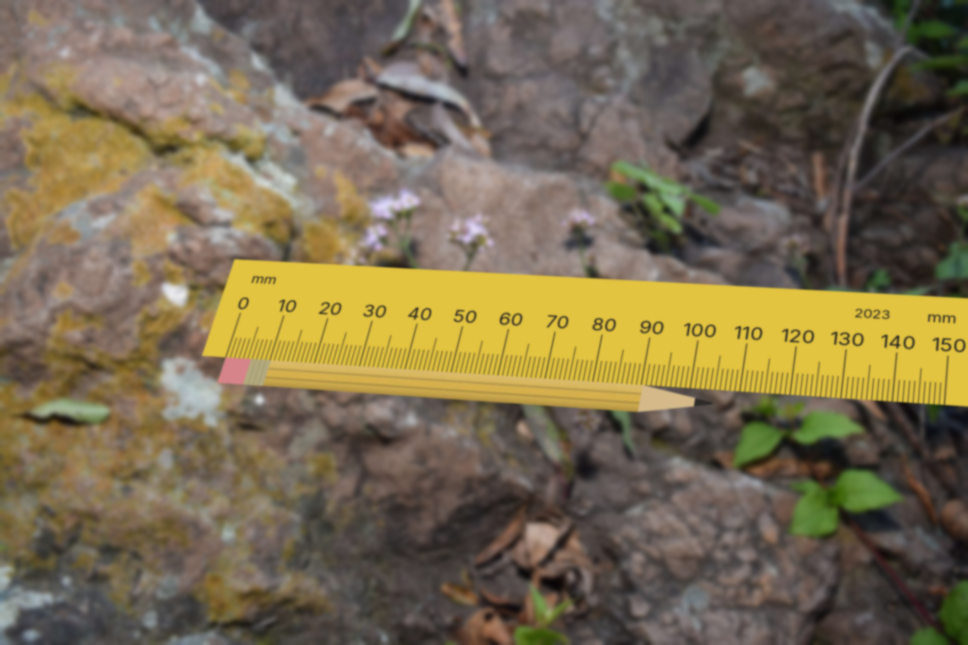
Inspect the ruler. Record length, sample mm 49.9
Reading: mm 105
